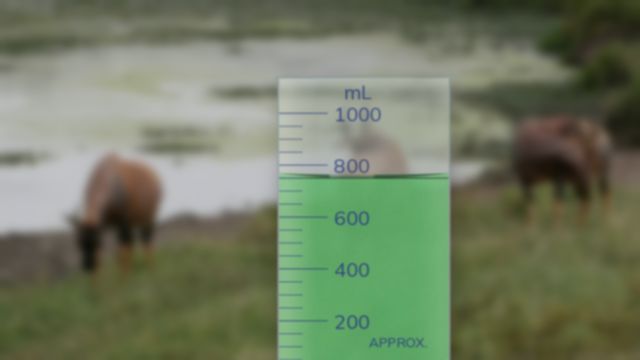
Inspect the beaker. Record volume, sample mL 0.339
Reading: mL 750
